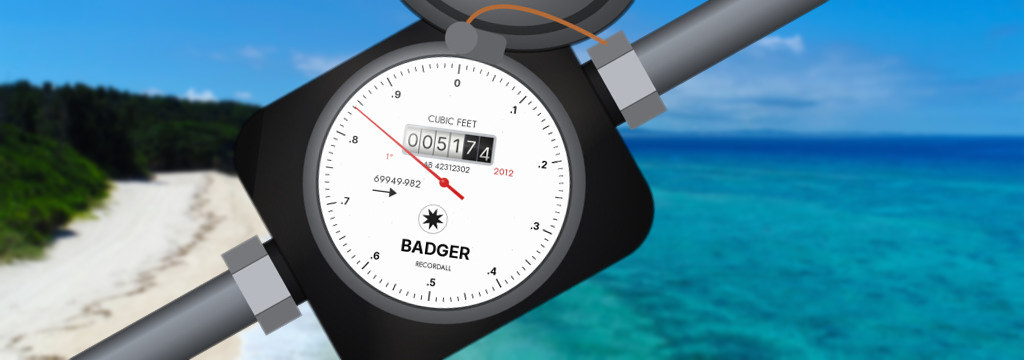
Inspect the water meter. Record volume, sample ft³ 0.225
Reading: ft³ 5173.84
